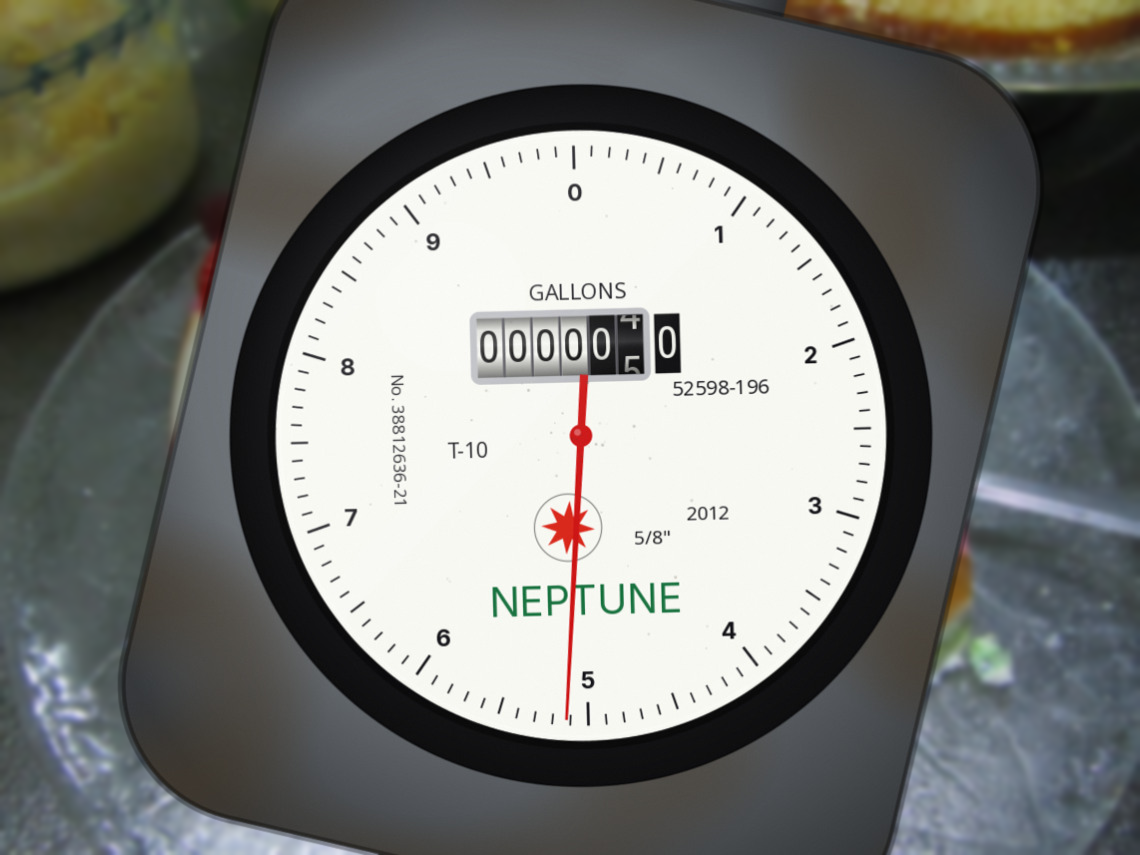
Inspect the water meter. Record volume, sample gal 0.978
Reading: gal 45.1
